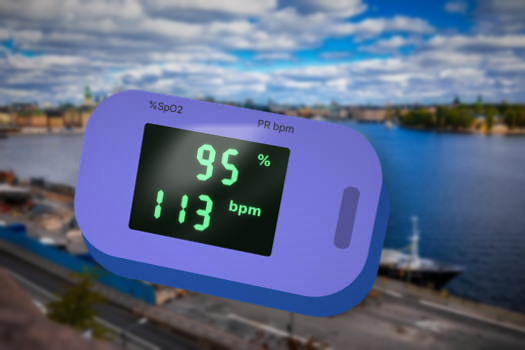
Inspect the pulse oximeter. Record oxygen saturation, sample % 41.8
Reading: % 95
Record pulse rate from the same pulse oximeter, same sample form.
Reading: bpm 113
